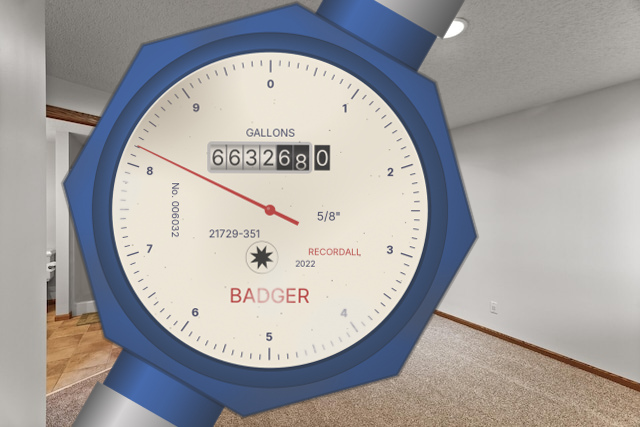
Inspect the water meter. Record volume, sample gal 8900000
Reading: gal 6632678.2
